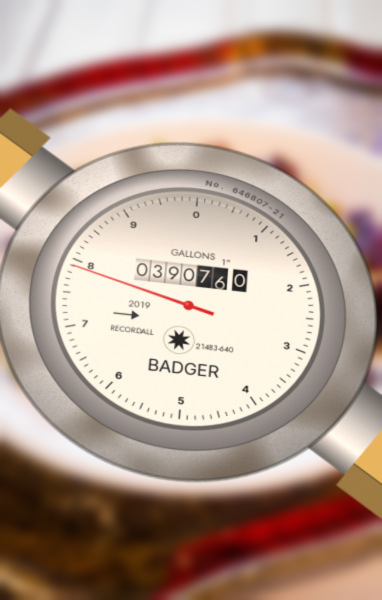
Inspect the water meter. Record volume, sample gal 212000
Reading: gal 390757.9
